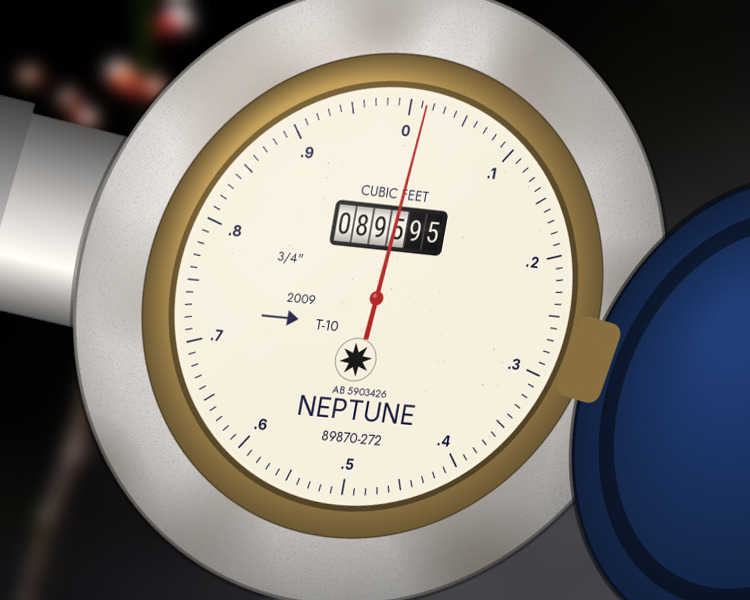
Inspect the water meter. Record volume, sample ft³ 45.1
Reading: ft³ 89595.01
